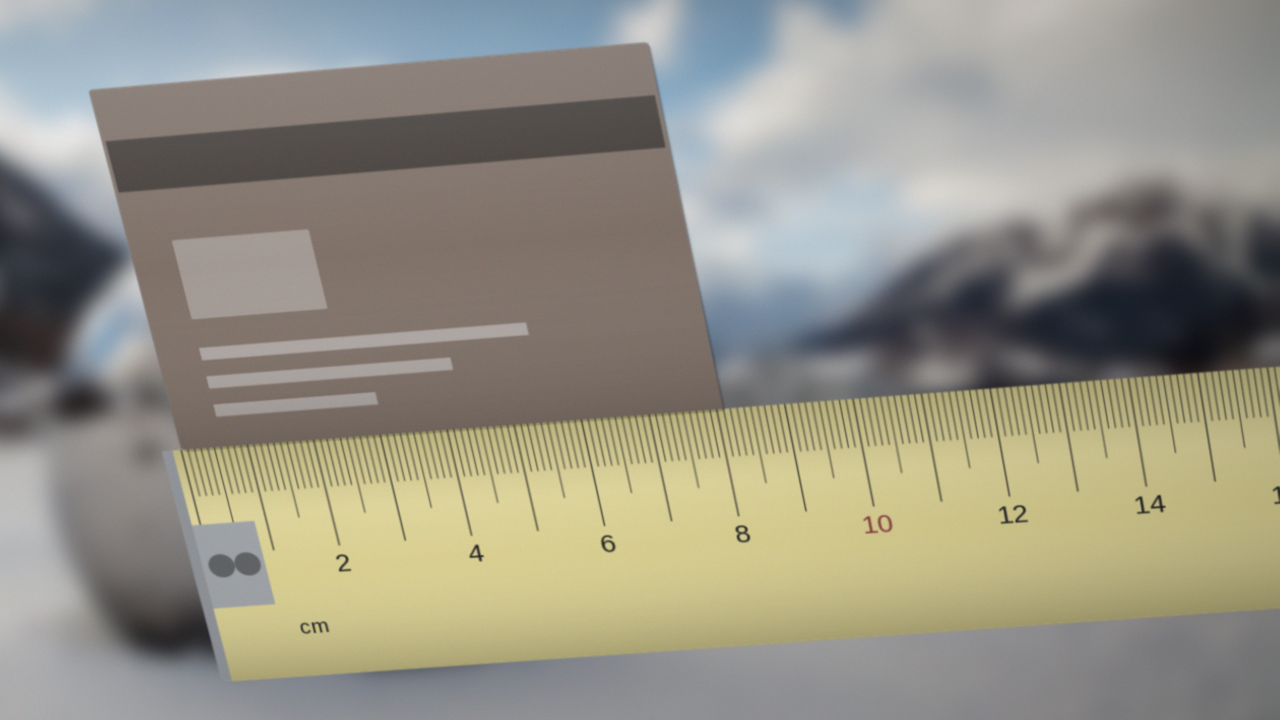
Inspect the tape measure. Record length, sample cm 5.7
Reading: cm 8.1
